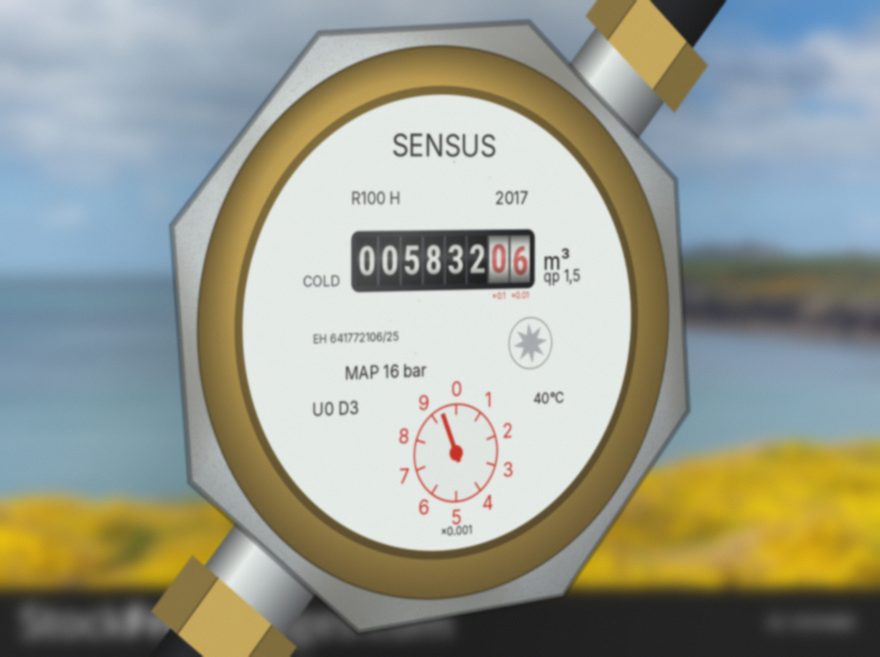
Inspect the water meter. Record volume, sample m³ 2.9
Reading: m³ 5832.059
